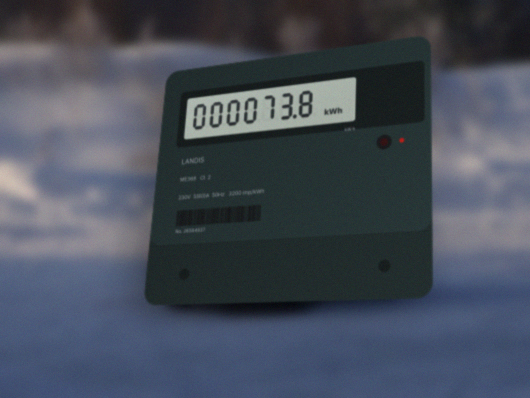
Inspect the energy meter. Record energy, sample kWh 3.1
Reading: kWh 73.8
